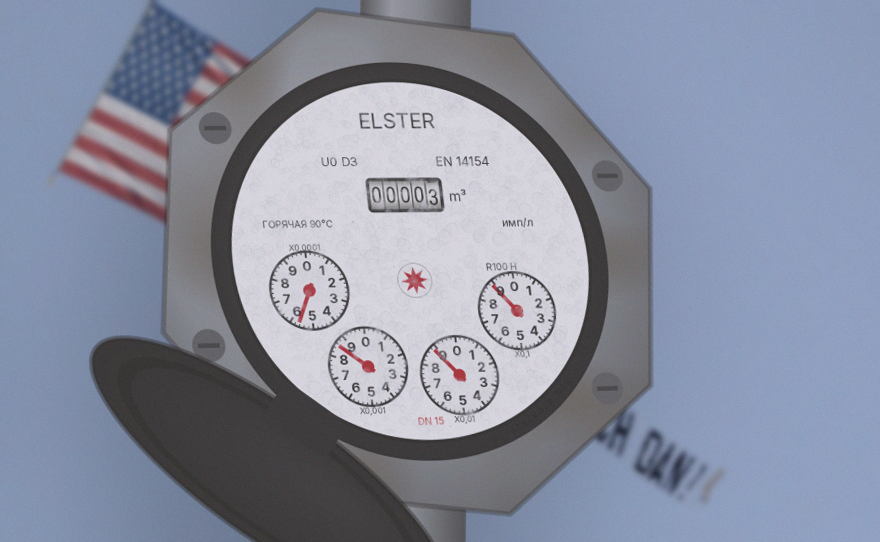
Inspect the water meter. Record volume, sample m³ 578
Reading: m³ 2.8885
